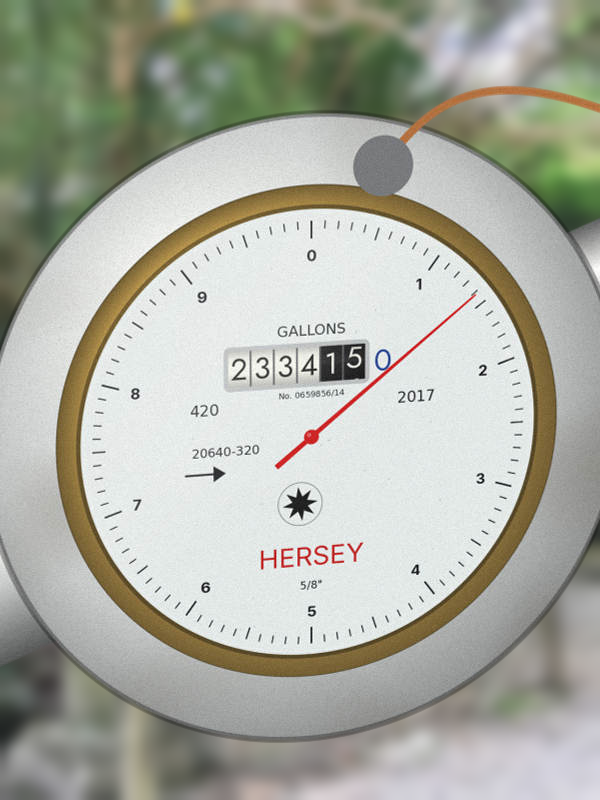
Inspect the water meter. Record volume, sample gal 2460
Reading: gal 2334151.4
